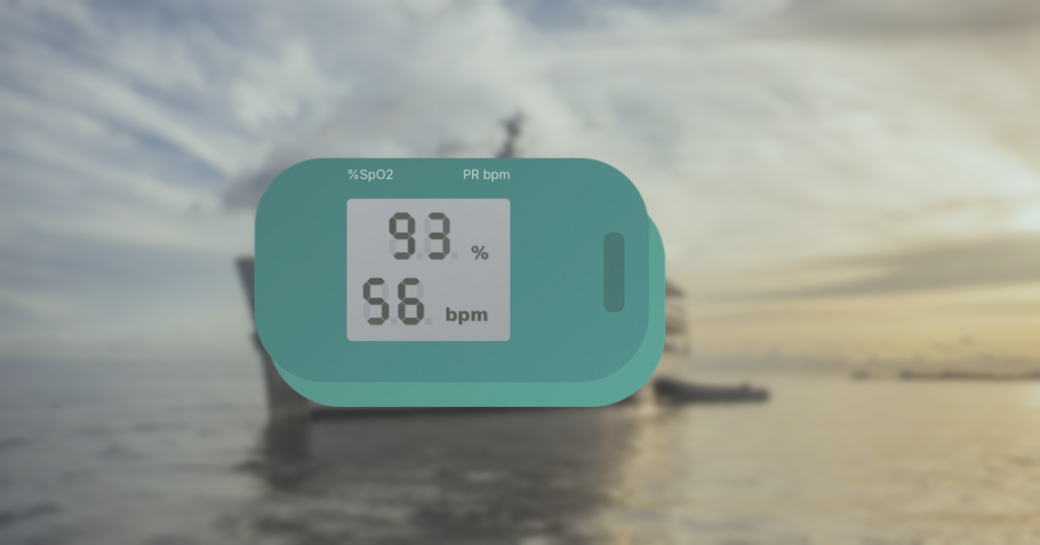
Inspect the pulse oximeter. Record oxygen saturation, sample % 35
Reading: % 93
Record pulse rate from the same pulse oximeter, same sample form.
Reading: bpm 56
